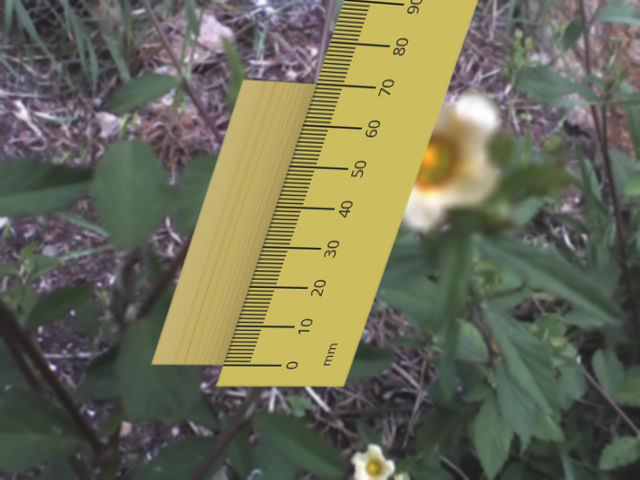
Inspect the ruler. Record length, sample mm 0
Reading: mm 70
